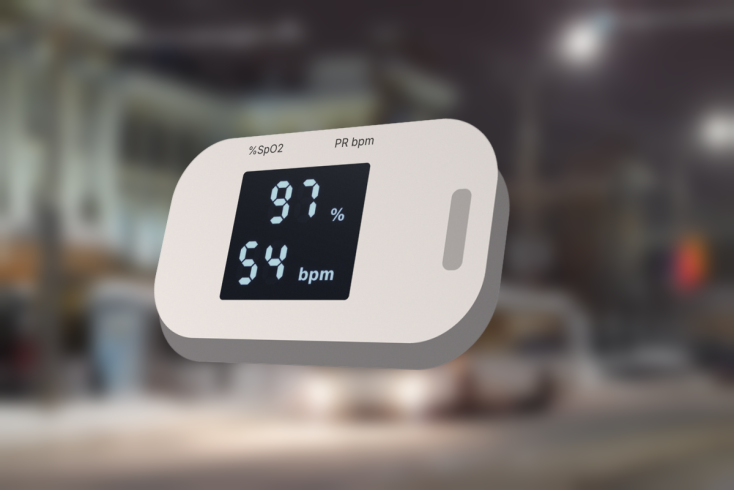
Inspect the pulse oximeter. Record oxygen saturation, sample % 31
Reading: % 97
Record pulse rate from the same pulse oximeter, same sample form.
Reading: bpm 54
